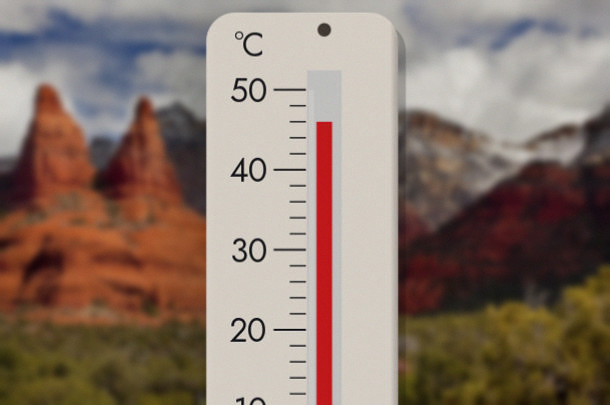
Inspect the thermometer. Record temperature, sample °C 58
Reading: °C 46
